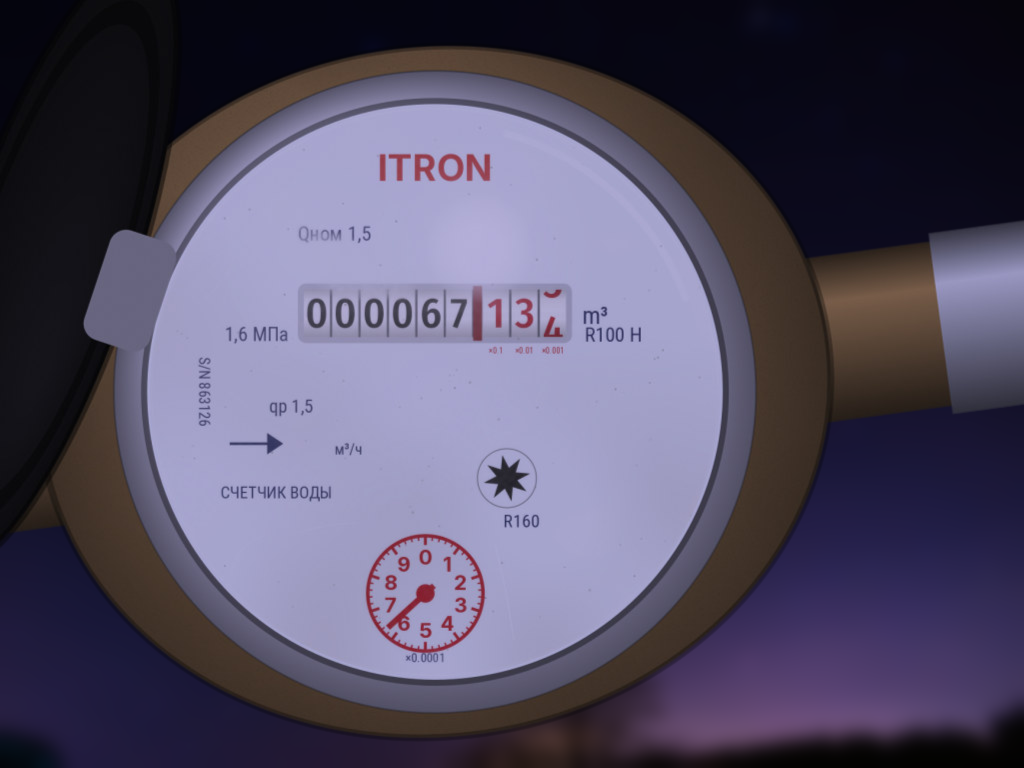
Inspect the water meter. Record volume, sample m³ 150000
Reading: m³ 67.1336
